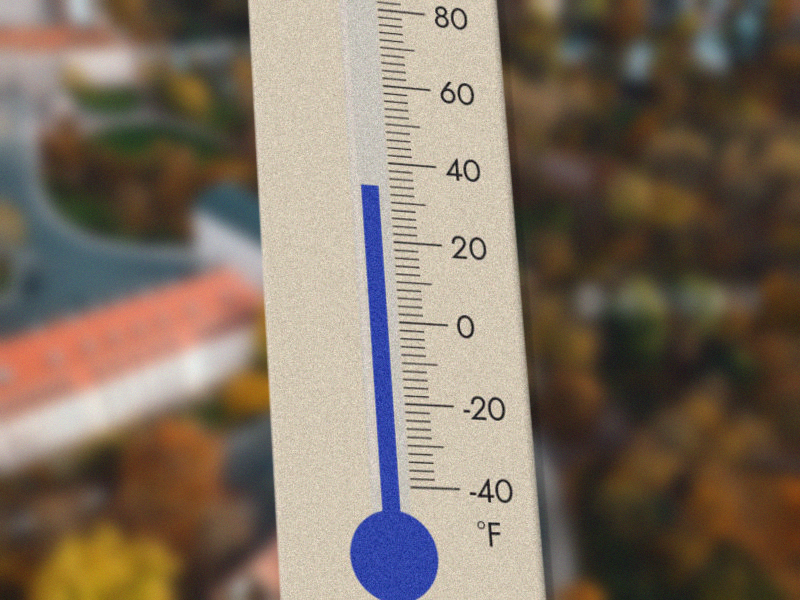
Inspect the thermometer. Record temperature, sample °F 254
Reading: °F 34
